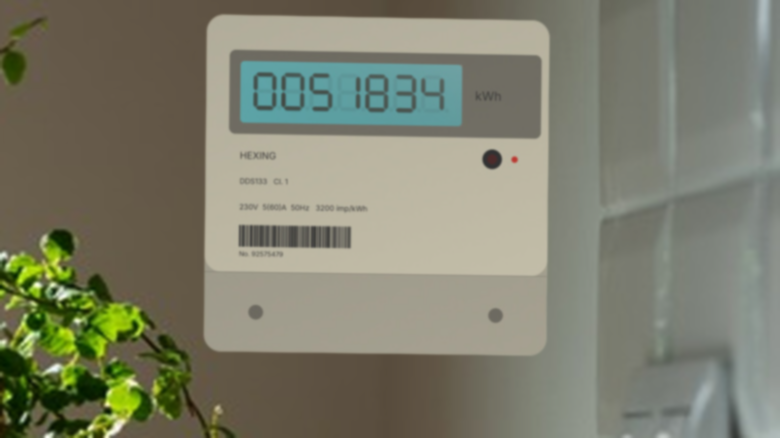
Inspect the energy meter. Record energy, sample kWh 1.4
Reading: kWh 51834
